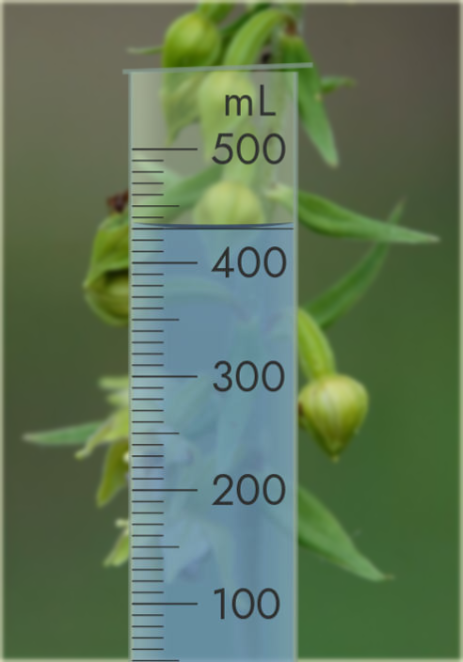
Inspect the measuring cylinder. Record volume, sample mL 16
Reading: mL 430
